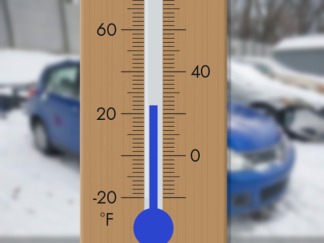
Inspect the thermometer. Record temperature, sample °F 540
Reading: °F 24
